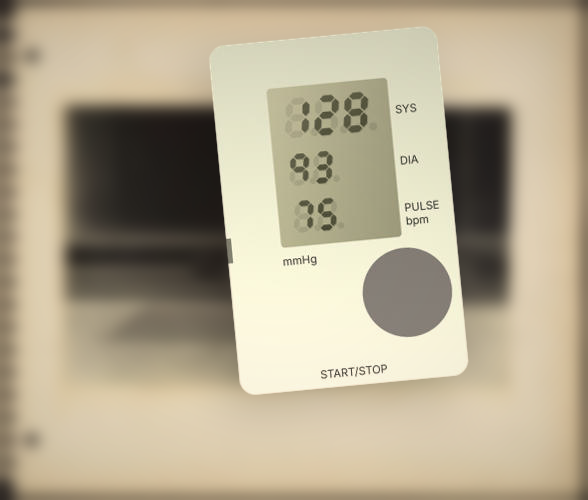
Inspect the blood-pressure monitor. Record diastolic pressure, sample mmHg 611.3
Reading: mmHg 93
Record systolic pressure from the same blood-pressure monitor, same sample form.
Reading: mmHg 128
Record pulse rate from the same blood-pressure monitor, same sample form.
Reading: bpm 75
